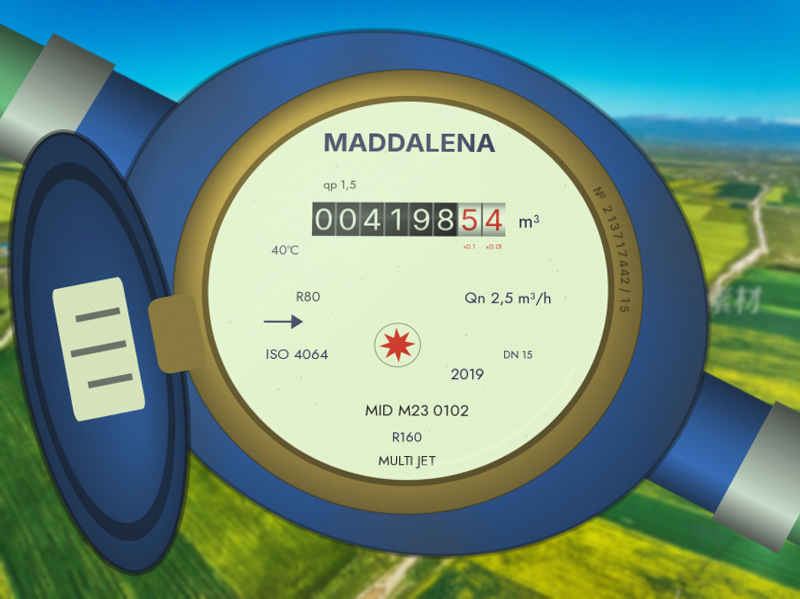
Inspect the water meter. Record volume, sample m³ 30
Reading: m³ 4198.54
